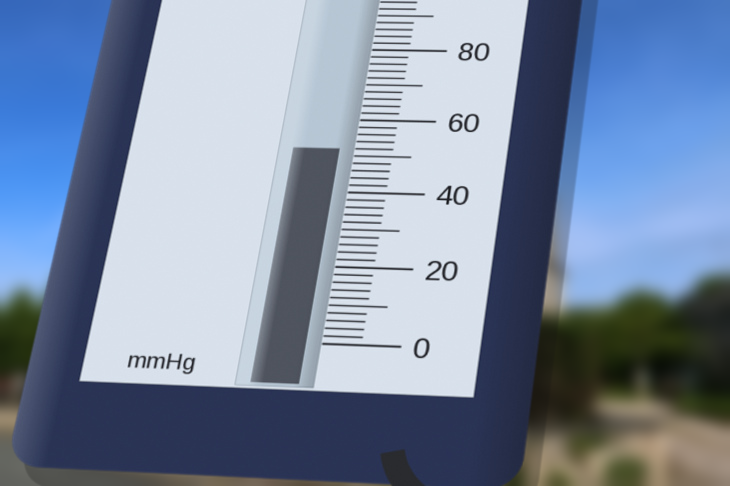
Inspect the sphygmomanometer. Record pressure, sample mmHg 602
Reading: mmHg 52
